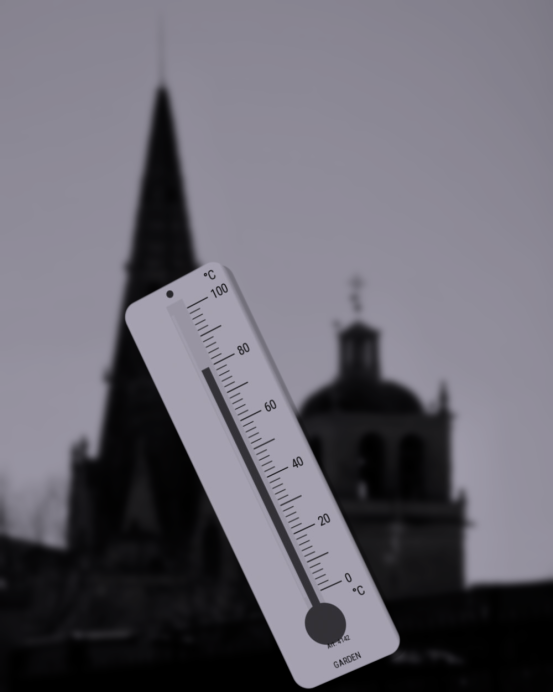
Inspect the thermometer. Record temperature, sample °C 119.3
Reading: °C 80
